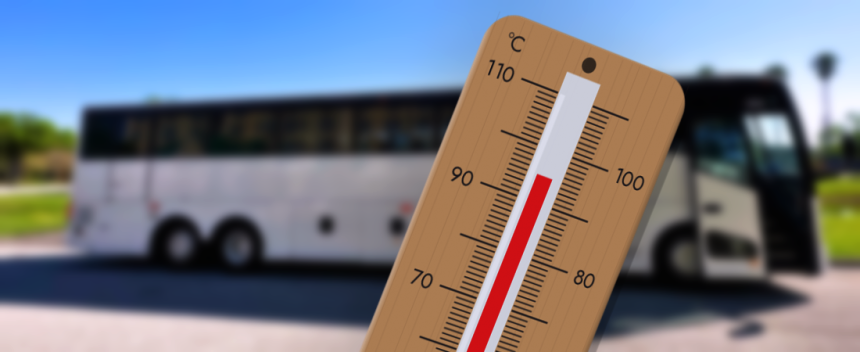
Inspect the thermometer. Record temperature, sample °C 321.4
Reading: °C 95
